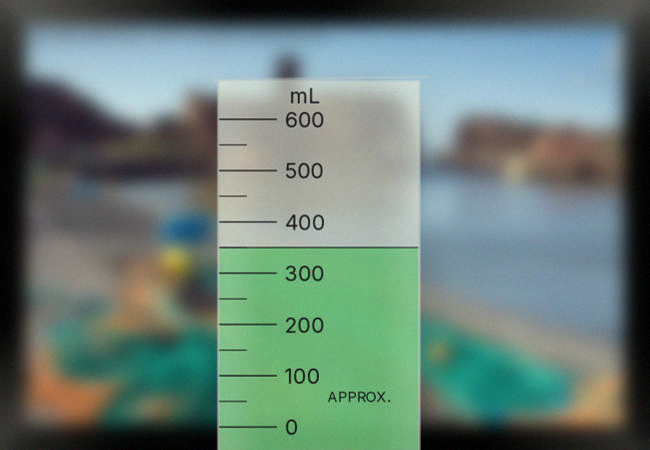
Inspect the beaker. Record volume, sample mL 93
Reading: mL 350
